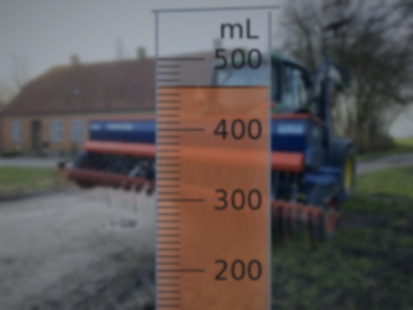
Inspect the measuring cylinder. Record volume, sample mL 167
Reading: mL 460
